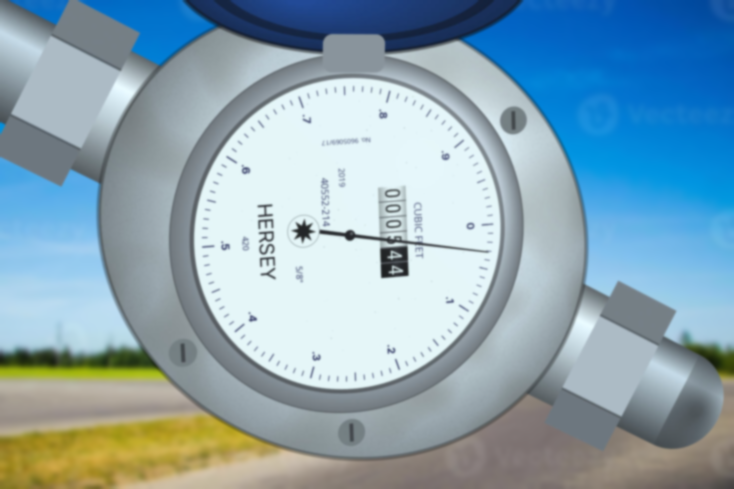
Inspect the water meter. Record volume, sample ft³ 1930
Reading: ft³ 544.03
